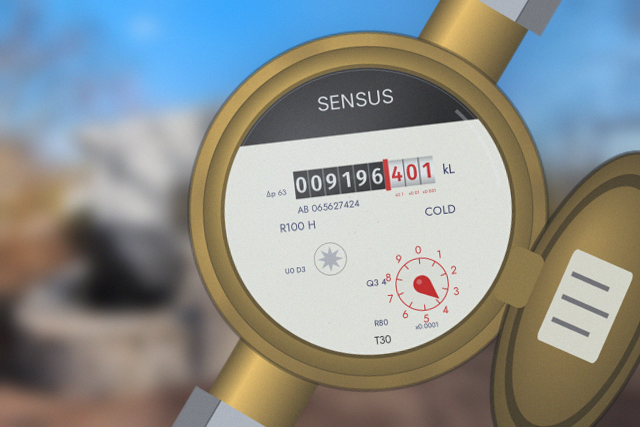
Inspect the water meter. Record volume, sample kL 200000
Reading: kL 9196.4013
